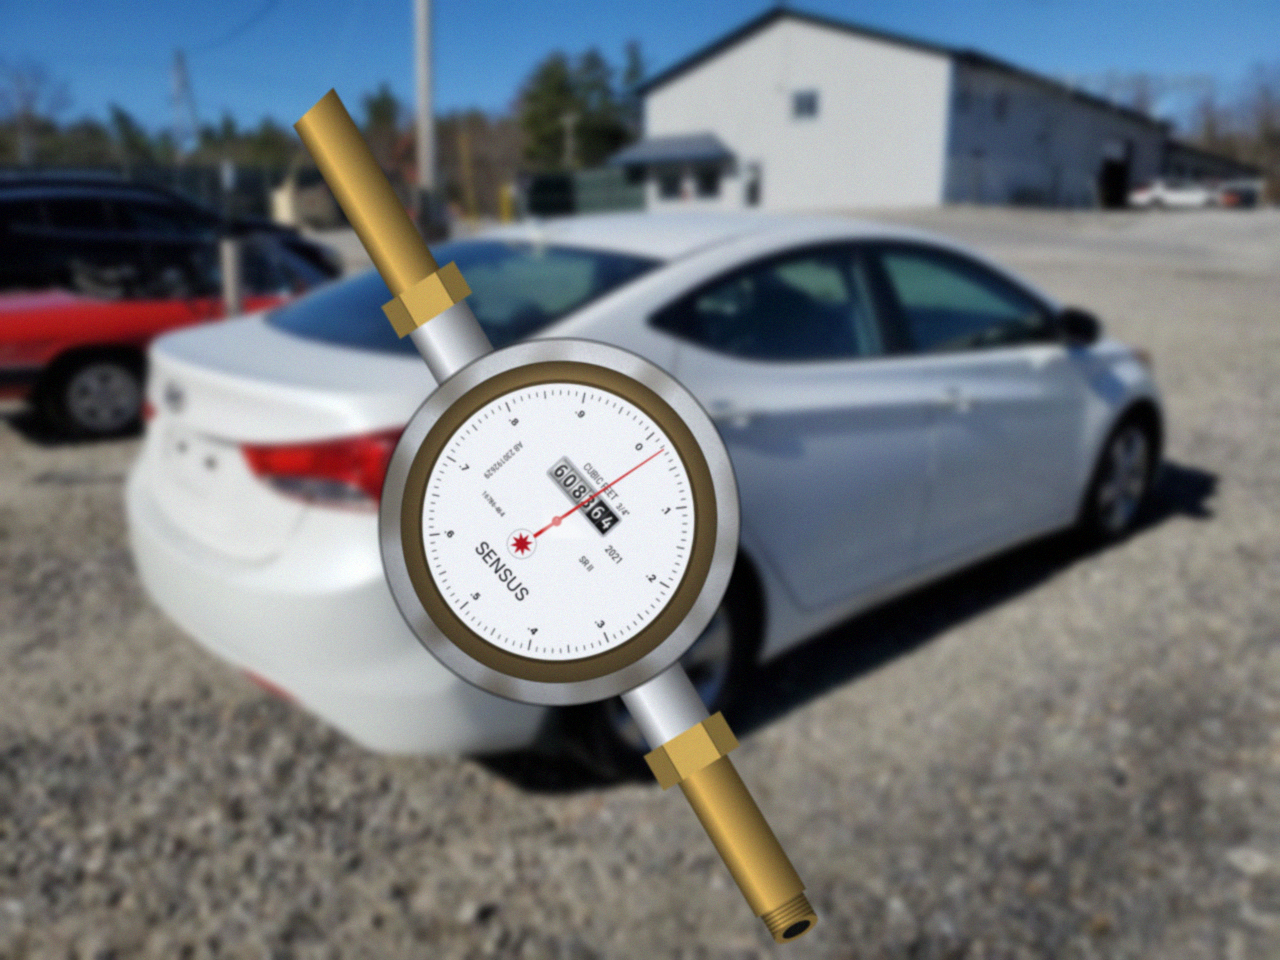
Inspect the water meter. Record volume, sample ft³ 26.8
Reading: ft³ 608364.02
